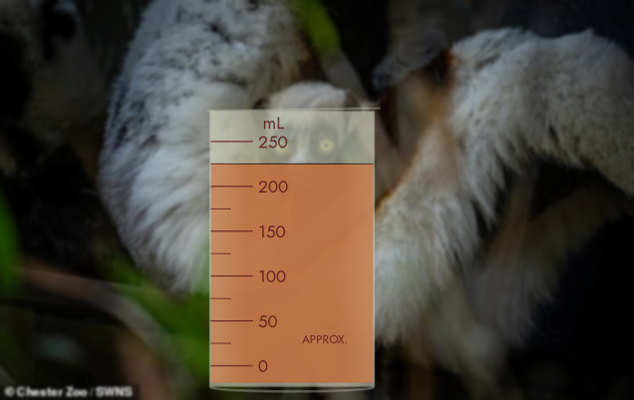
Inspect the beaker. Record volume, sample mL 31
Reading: mL 225
